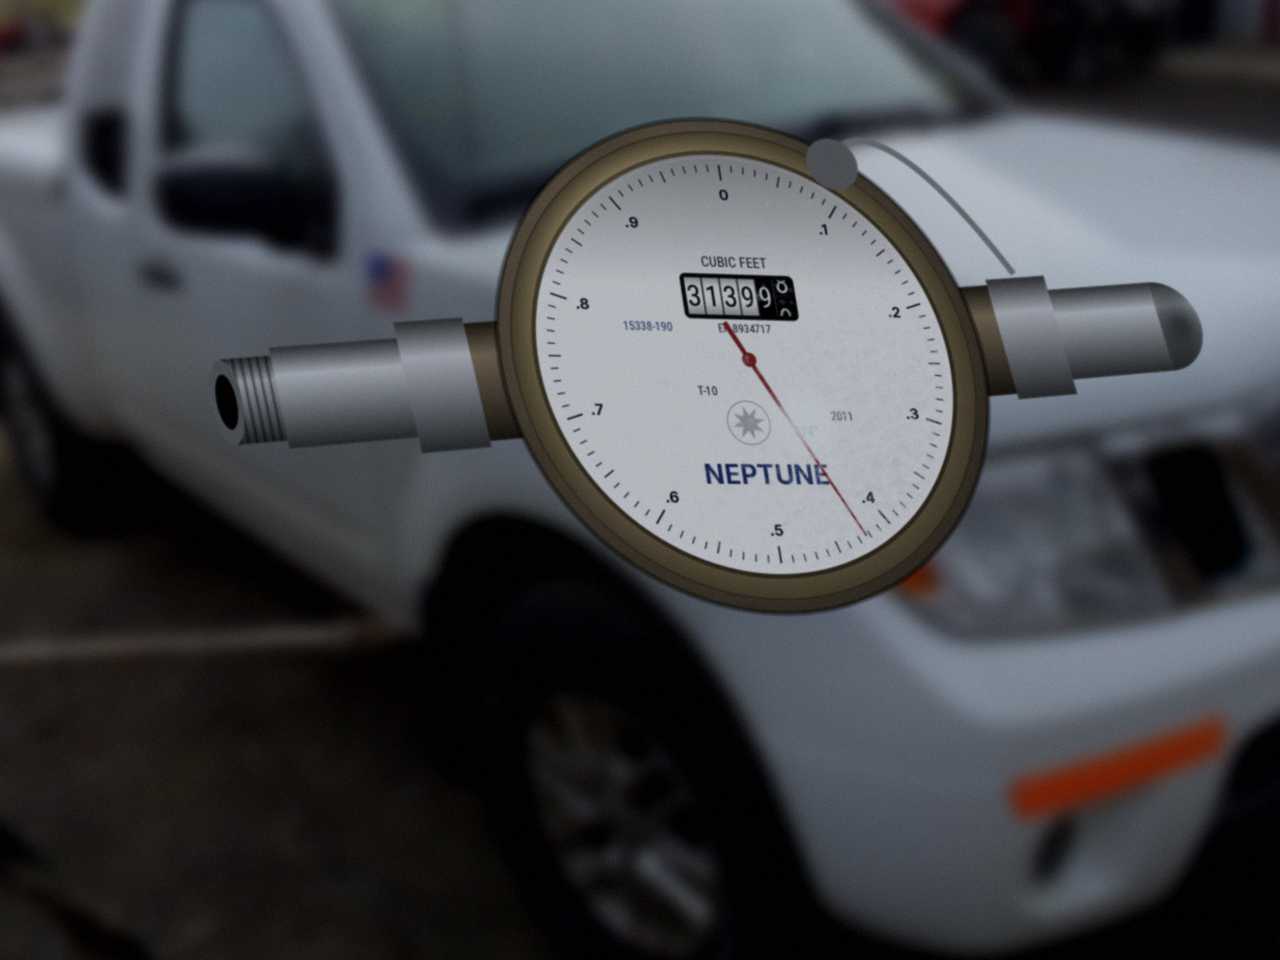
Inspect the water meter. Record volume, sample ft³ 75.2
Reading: ft³ 313998.42
